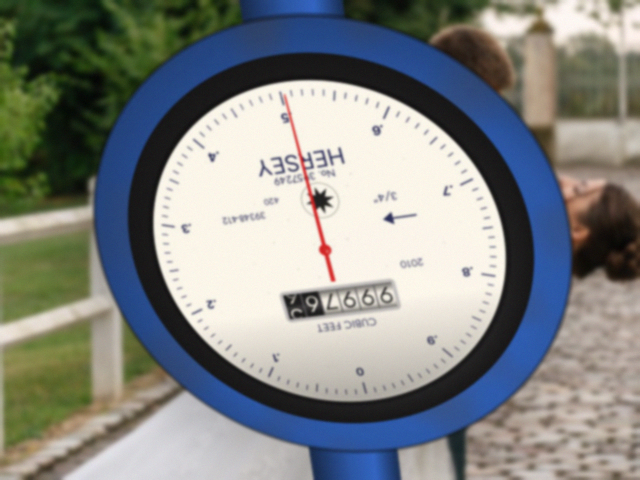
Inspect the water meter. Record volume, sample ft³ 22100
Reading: ft³ 999765.50
